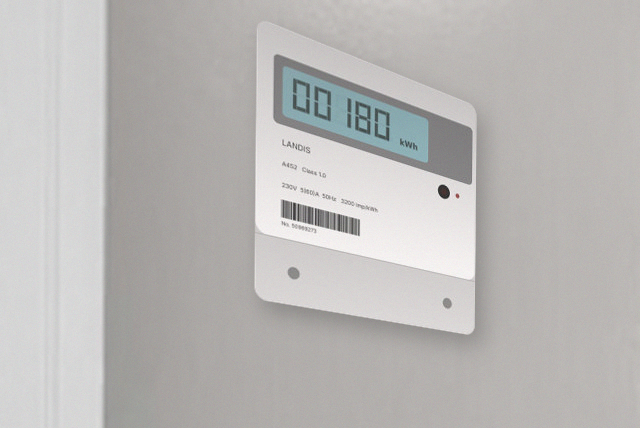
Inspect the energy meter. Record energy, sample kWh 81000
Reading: kWh 180
